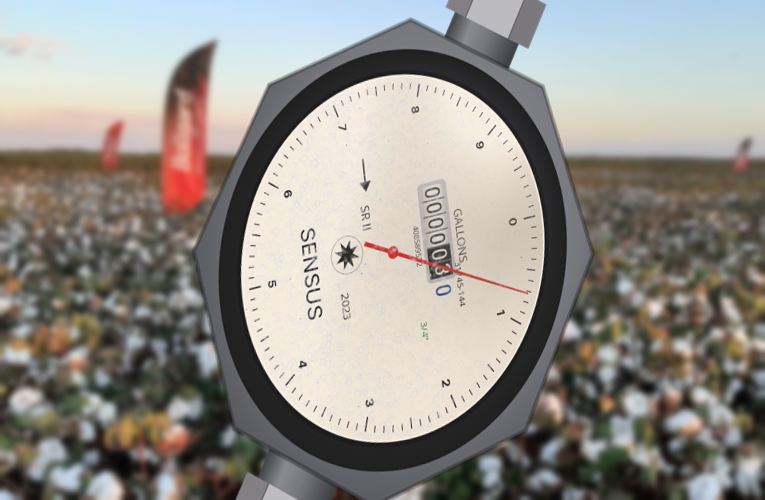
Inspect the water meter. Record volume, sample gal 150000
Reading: gal 30.7
